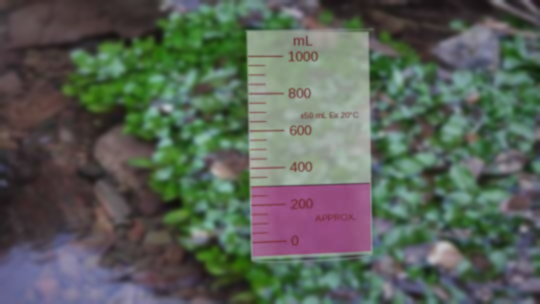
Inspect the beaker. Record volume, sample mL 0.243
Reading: mL 300
